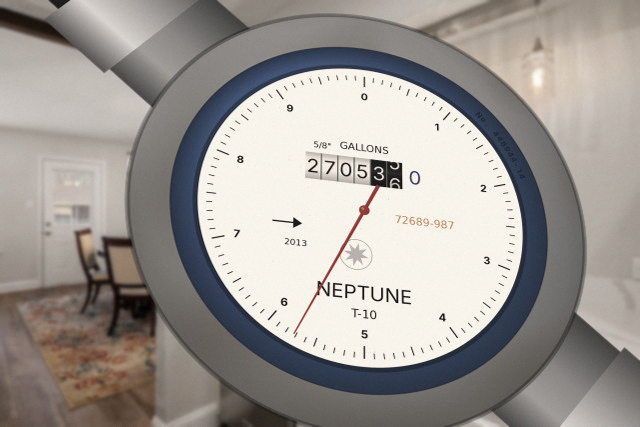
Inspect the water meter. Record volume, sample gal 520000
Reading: gal 2705355.7
